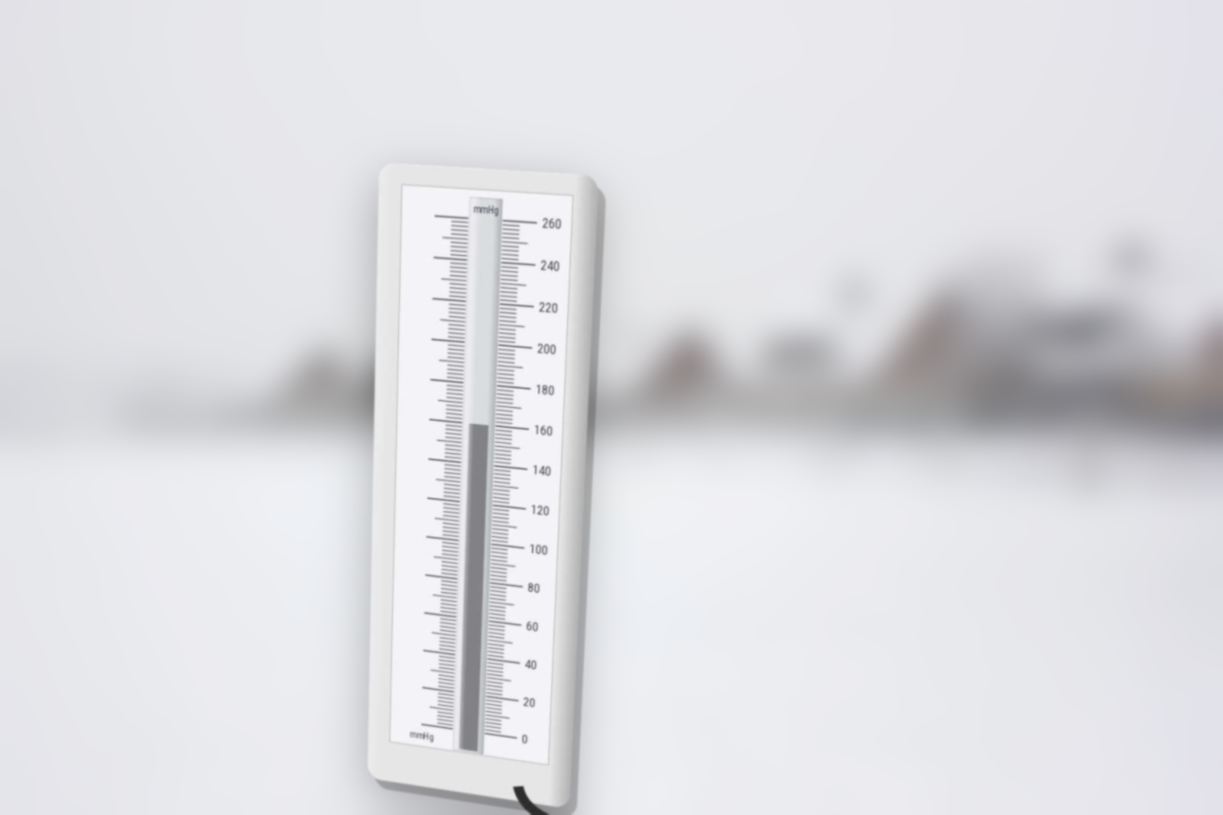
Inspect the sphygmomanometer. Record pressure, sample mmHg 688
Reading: mmHg 160
